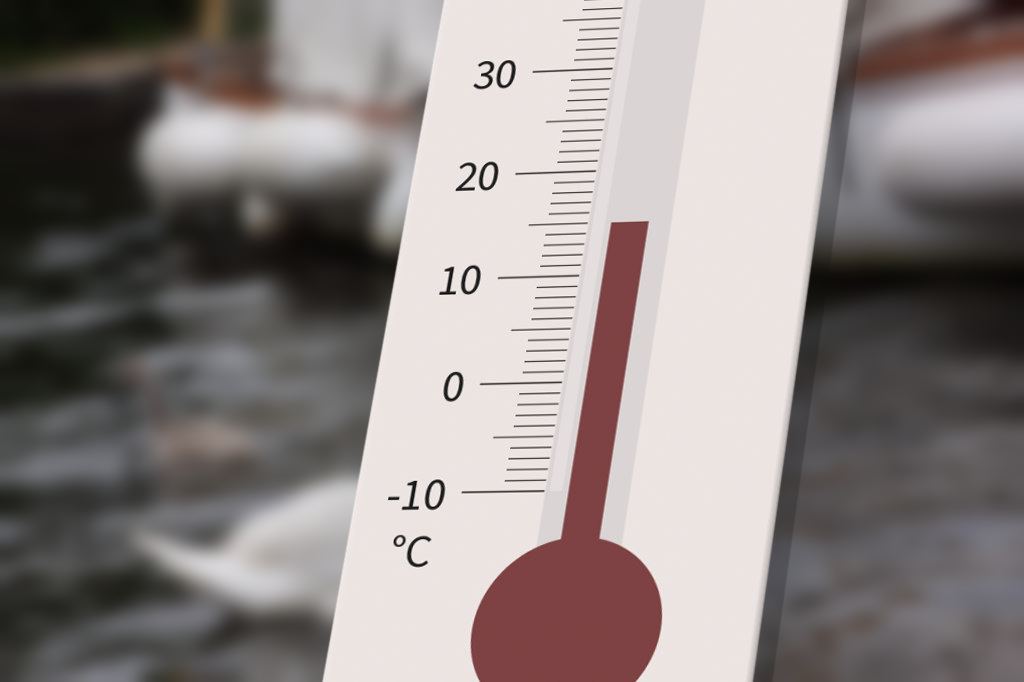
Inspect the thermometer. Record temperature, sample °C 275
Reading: °C 15
